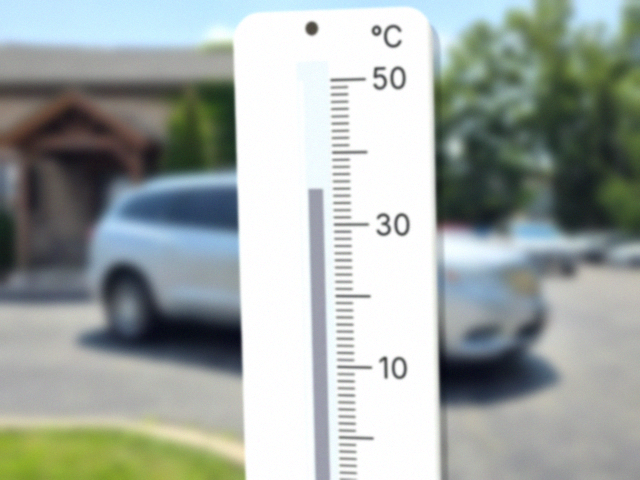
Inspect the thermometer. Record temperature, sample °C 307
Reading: °C 35
